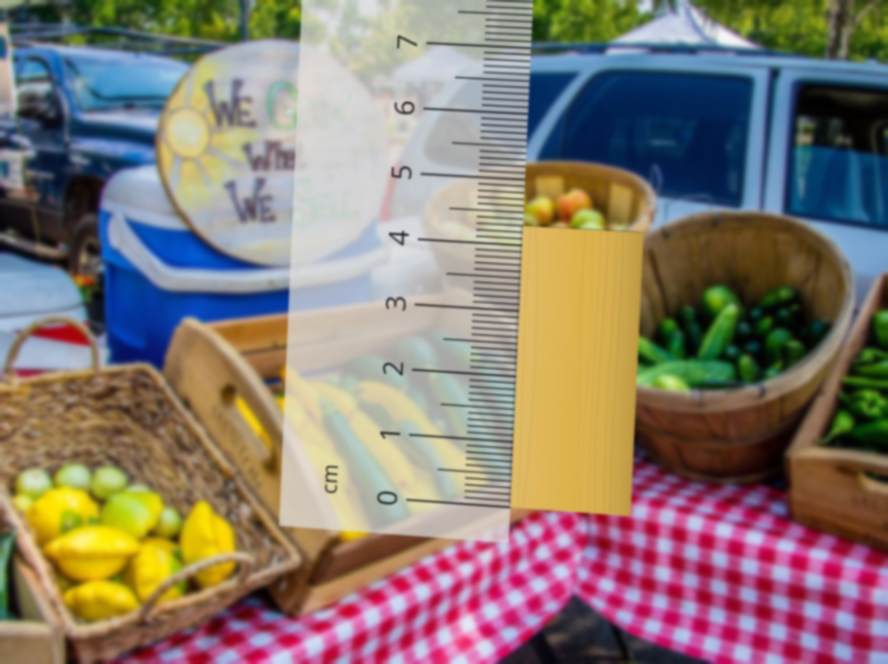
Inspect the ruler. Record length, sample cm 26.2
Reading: cm 4.3
